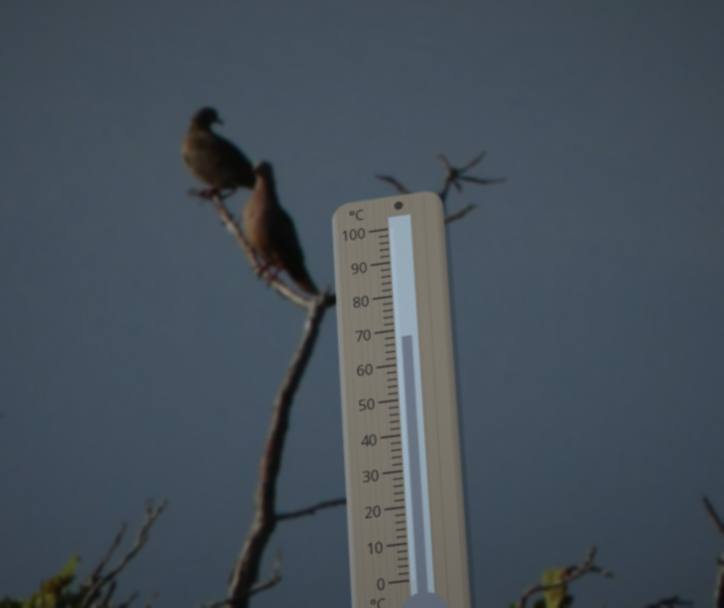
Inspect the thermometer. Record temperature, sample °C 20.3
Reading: °C 68
